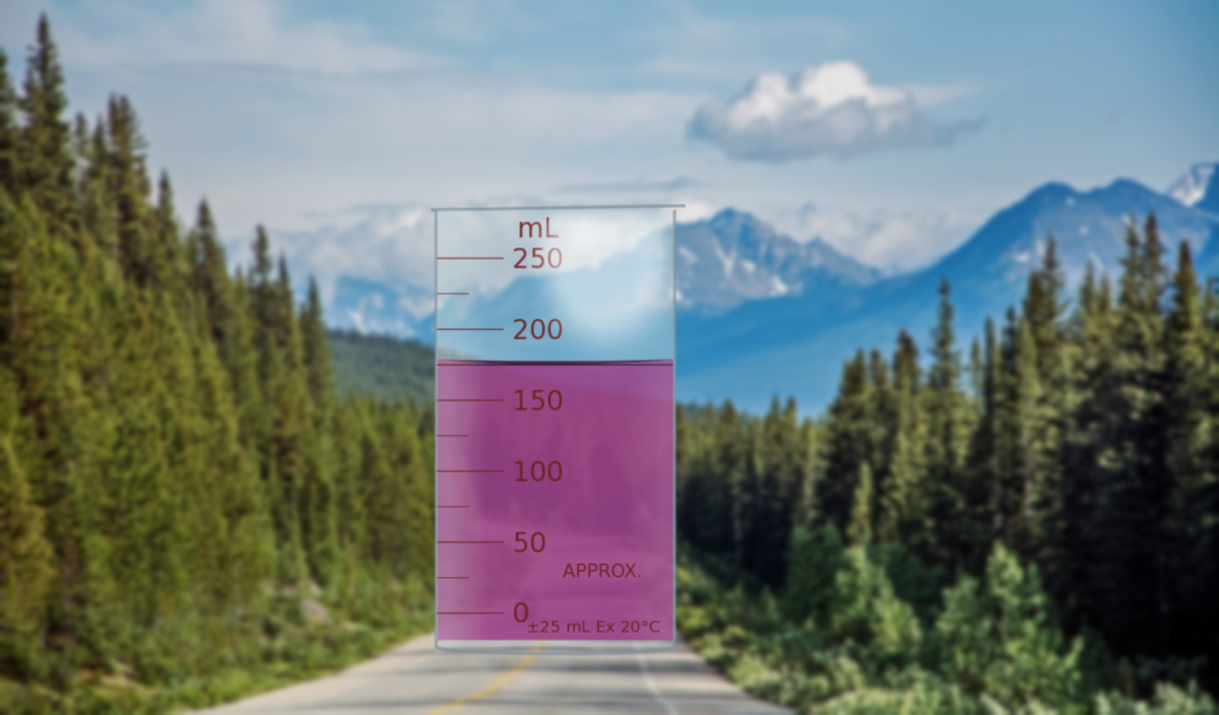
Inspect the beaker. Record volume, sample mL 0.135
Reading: mL 175
